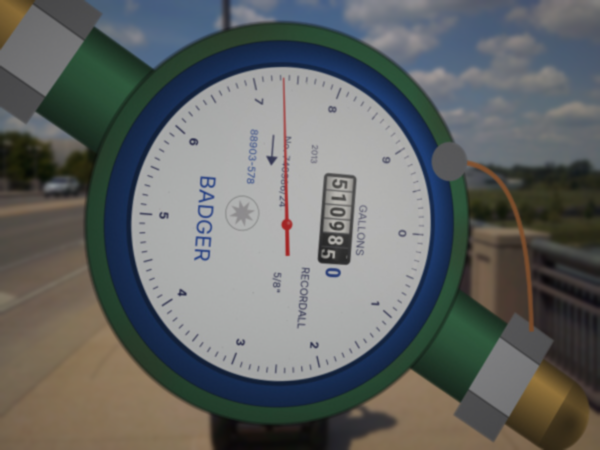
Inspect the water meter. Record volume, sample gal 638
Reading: gal 5109847.3
